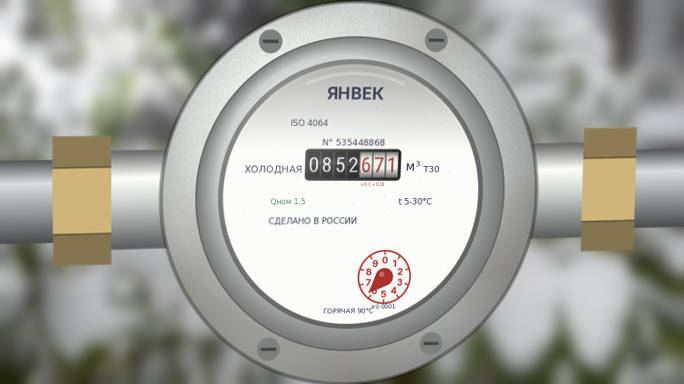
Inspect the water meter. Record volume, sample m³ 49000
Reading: m³ 852.6716
